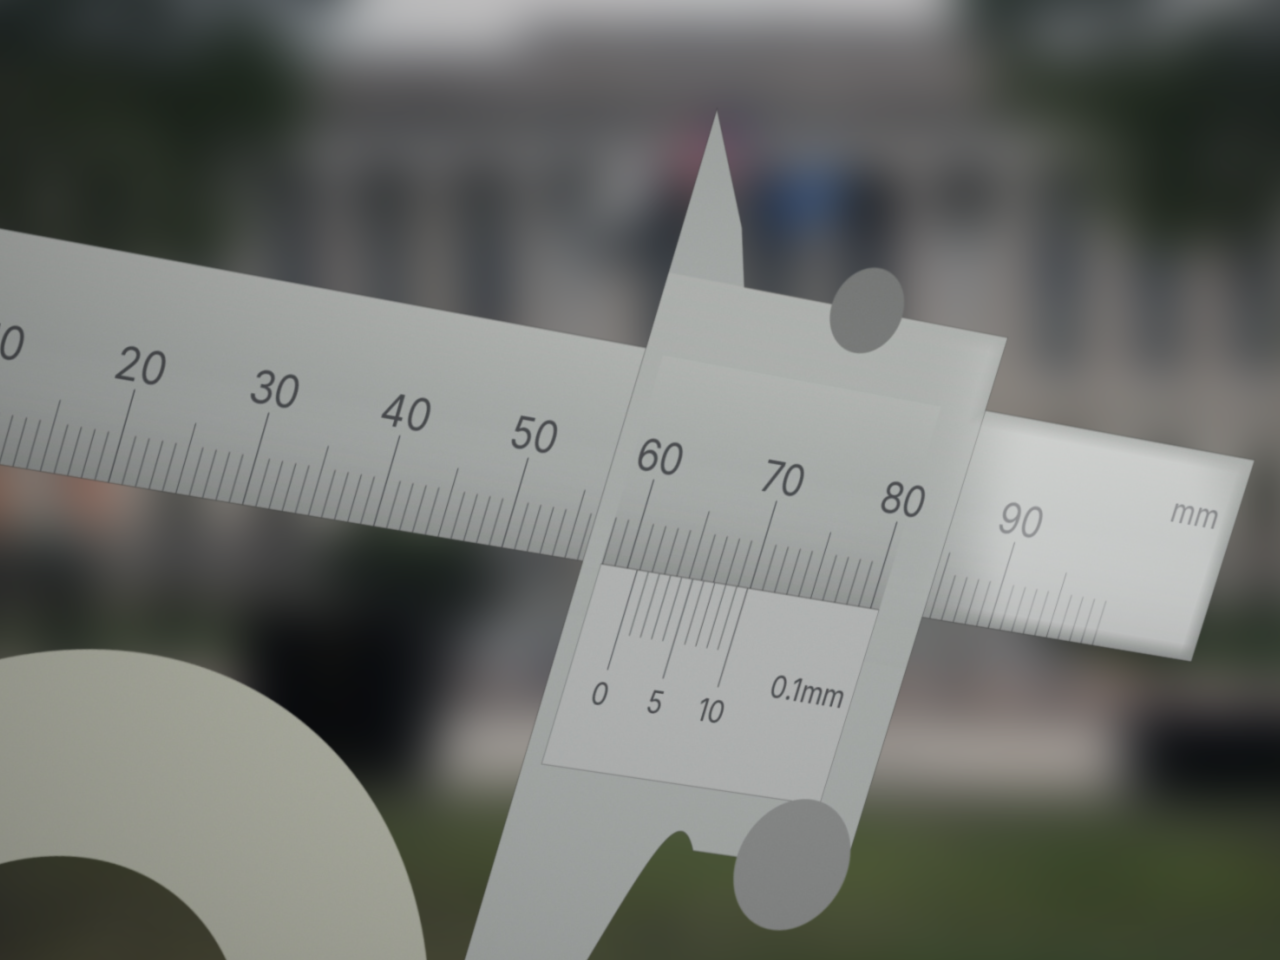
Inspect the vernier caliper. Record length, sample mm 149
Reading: mm 60.8
